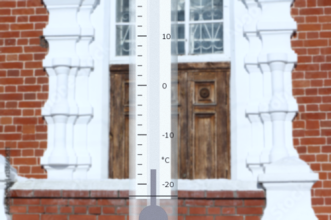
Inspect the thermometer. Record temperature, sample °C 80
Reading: °C -17
